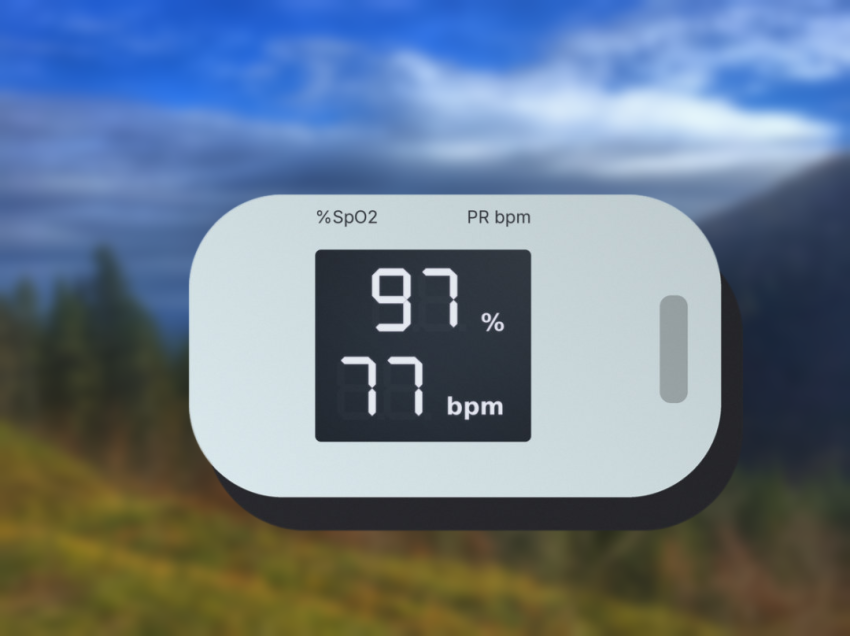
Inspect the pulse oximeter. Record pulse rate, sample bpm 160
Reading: bpm 77
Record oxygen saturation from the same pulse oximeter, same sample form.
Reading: % 97
